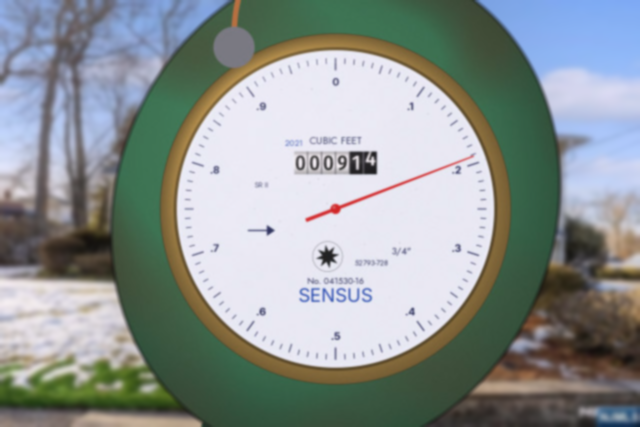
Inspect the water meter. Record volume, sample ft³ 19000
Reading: ft³ 914.19
